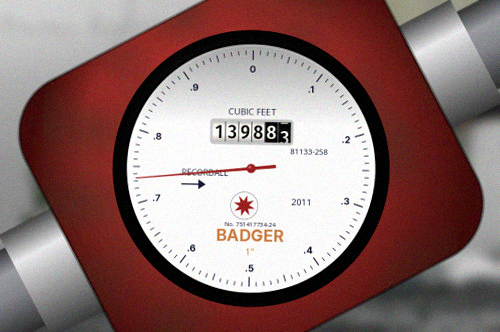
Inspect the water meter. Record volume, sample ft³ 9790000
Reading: ft³ 139882.73
